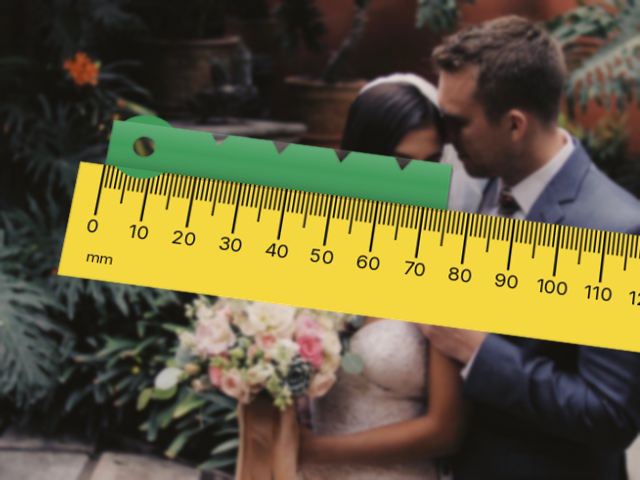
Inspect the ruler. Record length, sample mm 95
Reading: mm 75
